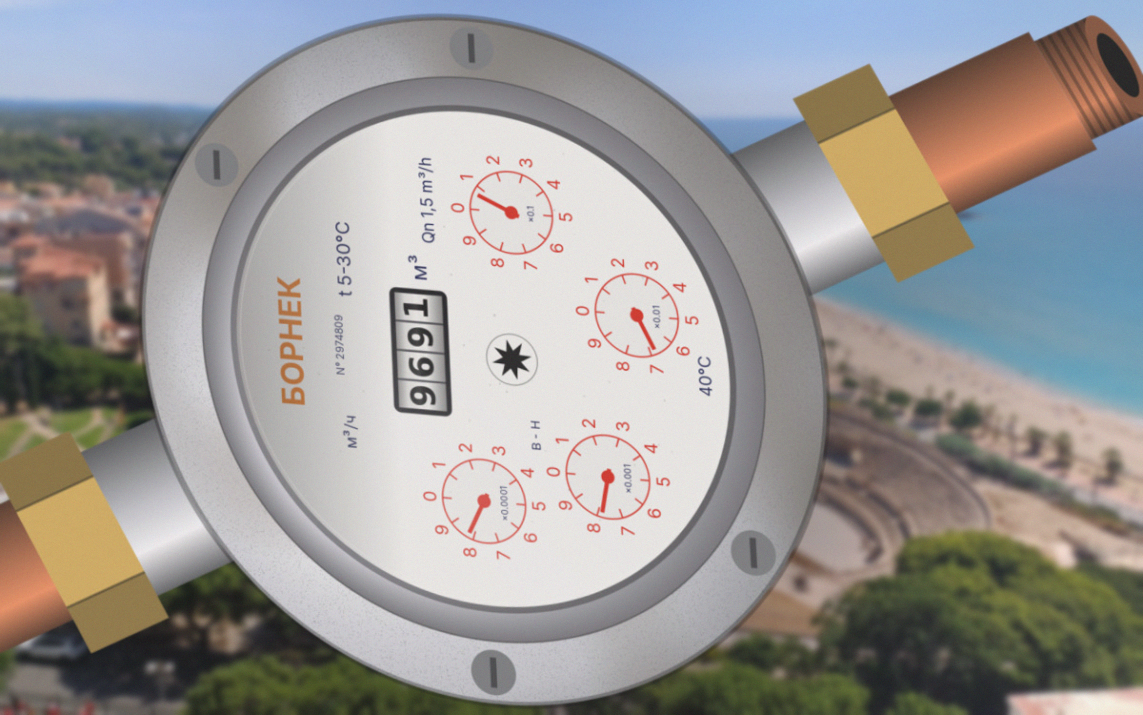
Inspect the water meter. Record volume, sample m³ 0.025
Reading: m³ 9691.0678
